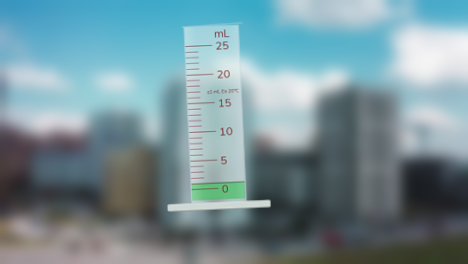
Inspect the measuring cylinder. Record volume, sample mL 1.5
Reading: mL 1
